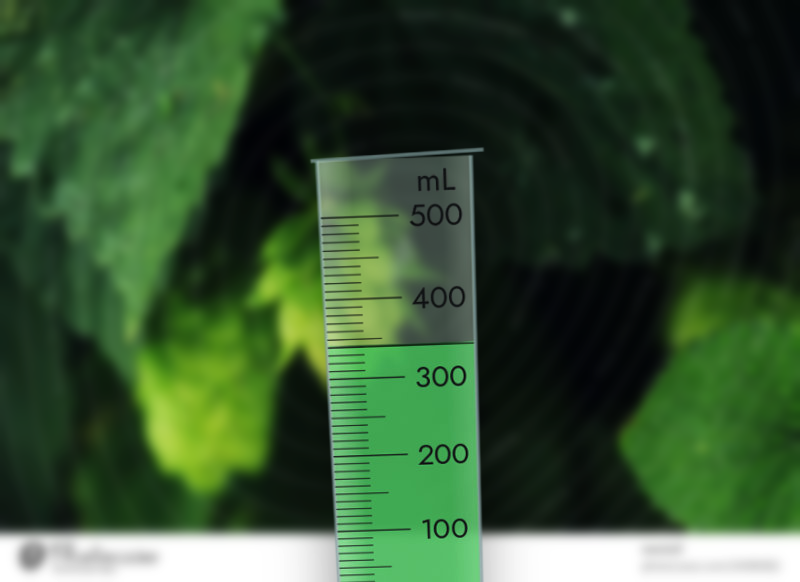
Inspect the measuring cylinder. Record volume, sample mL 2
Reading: mL 340
